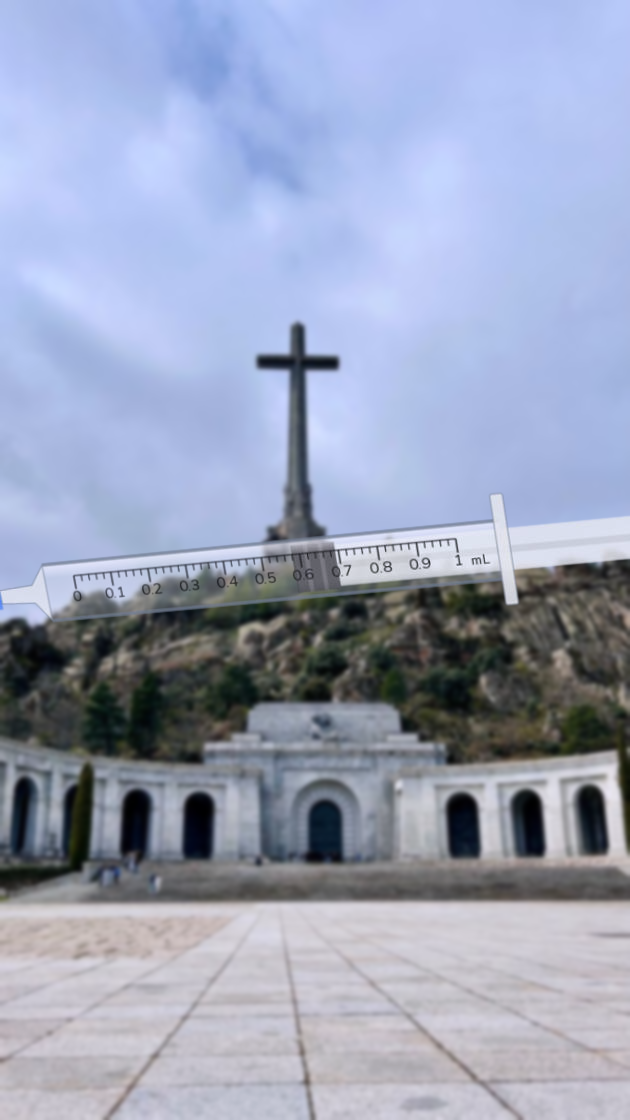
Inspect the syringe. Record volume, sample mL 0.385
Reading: mL 0.58
